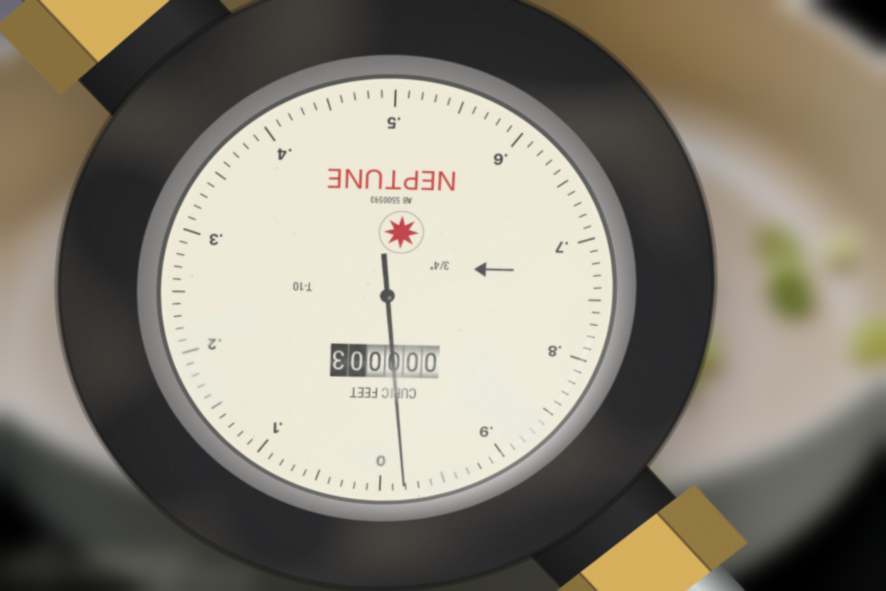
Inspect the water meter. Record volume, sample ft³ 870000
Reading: ft³ 2.98
